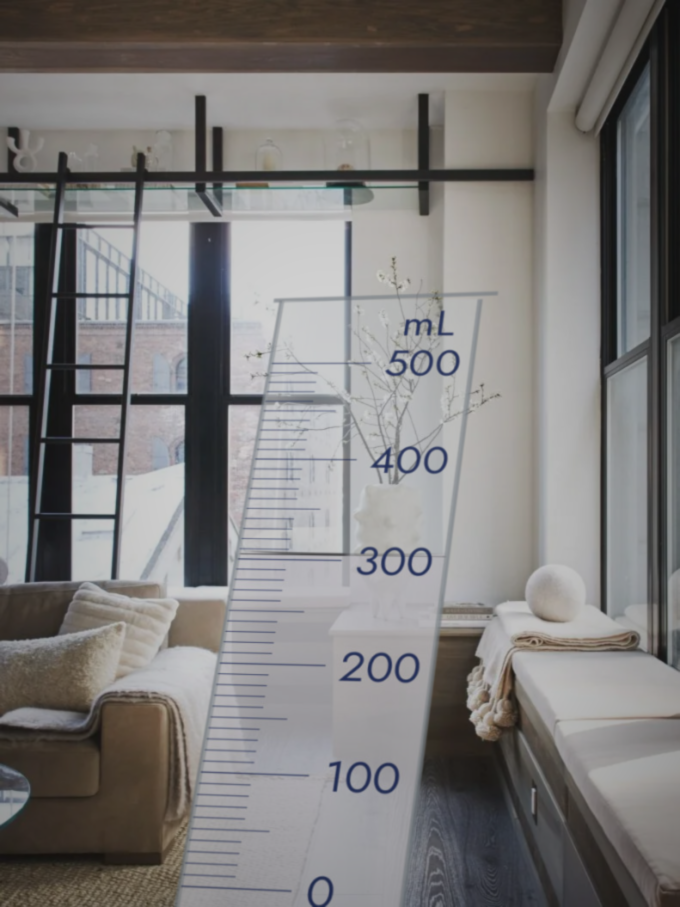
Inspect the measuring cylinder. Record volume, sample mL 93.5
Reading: mL 305
